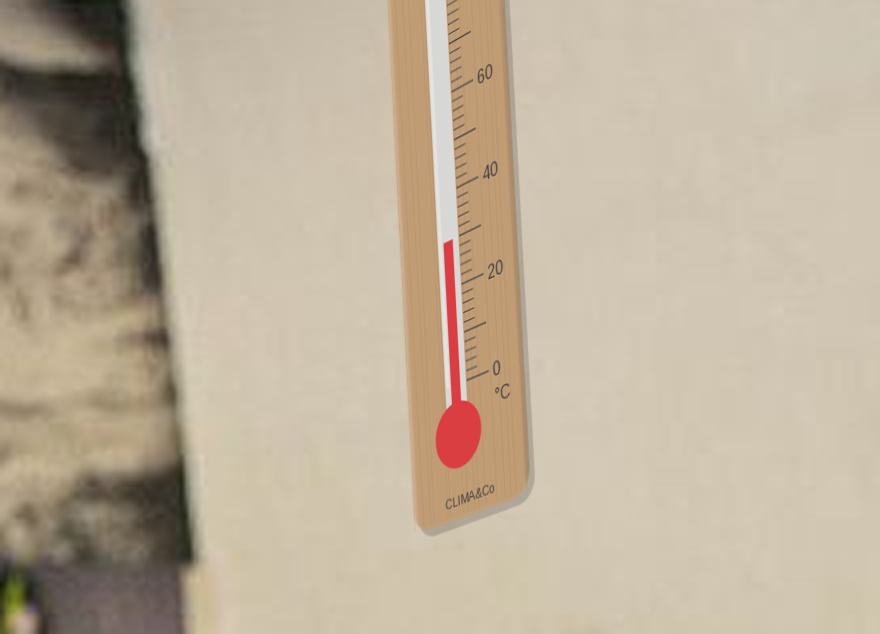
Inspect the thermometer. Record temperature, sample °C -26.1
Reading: °C 30
